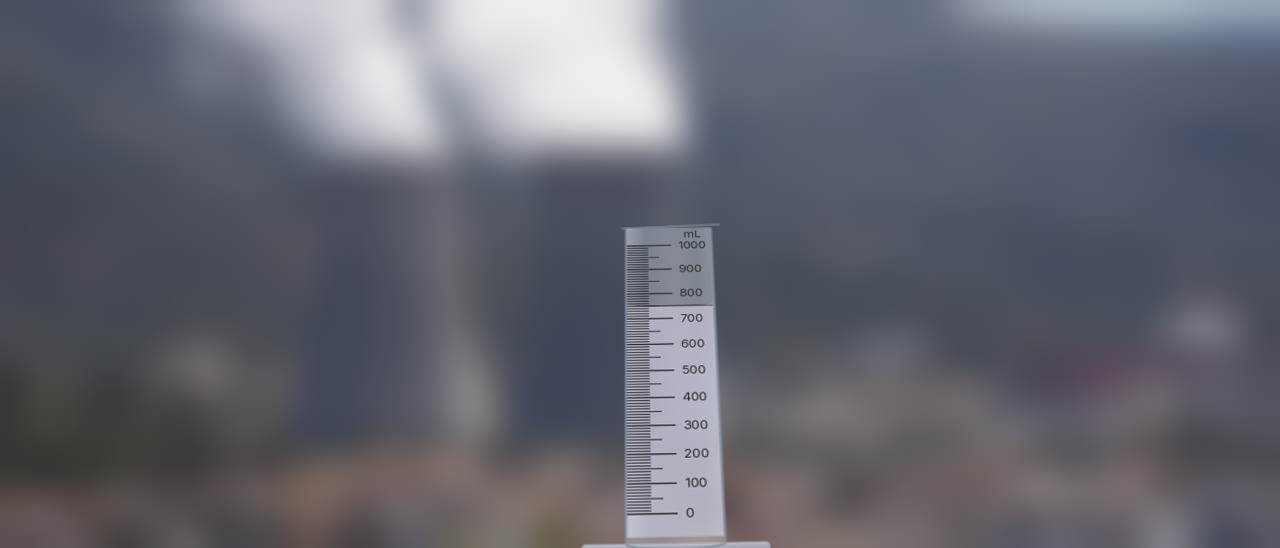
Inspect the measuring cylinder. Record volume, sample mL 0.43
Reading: mL 750
